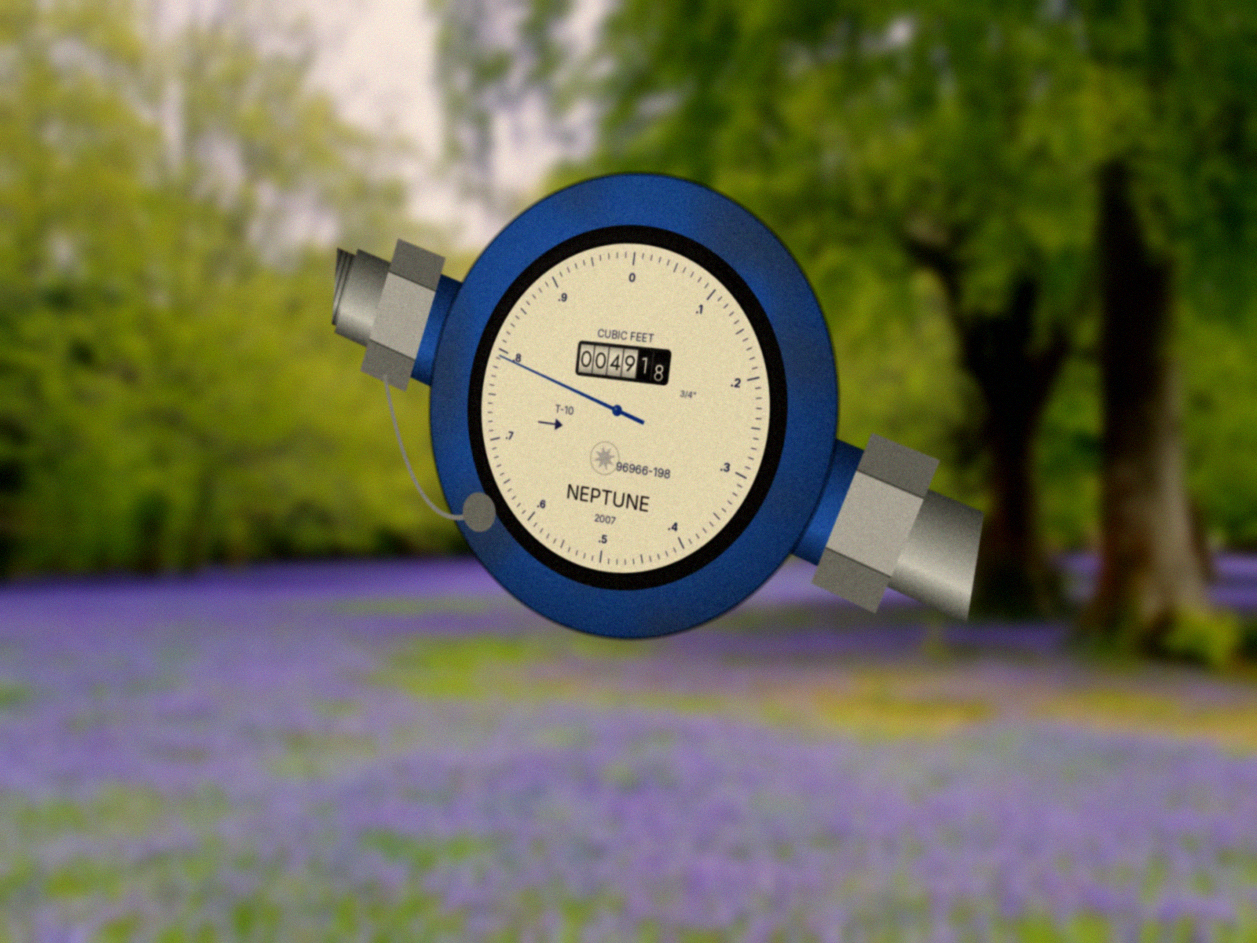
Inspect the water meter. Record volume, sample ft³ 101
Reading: ft³ 4917.79
